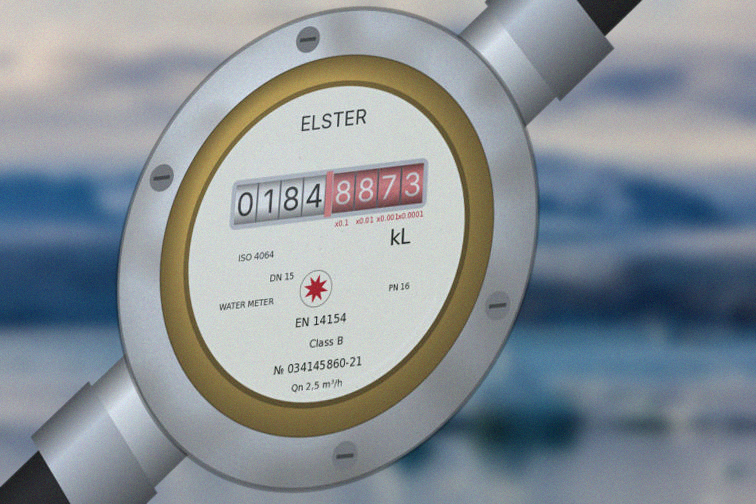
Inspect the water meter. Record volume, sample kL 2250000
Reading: kL 184.8873
